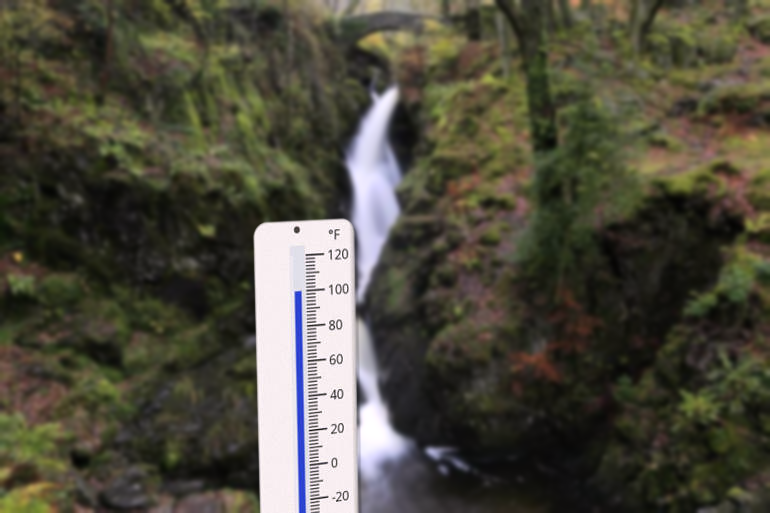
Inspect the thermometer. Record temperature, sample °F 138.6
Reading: °F 100
